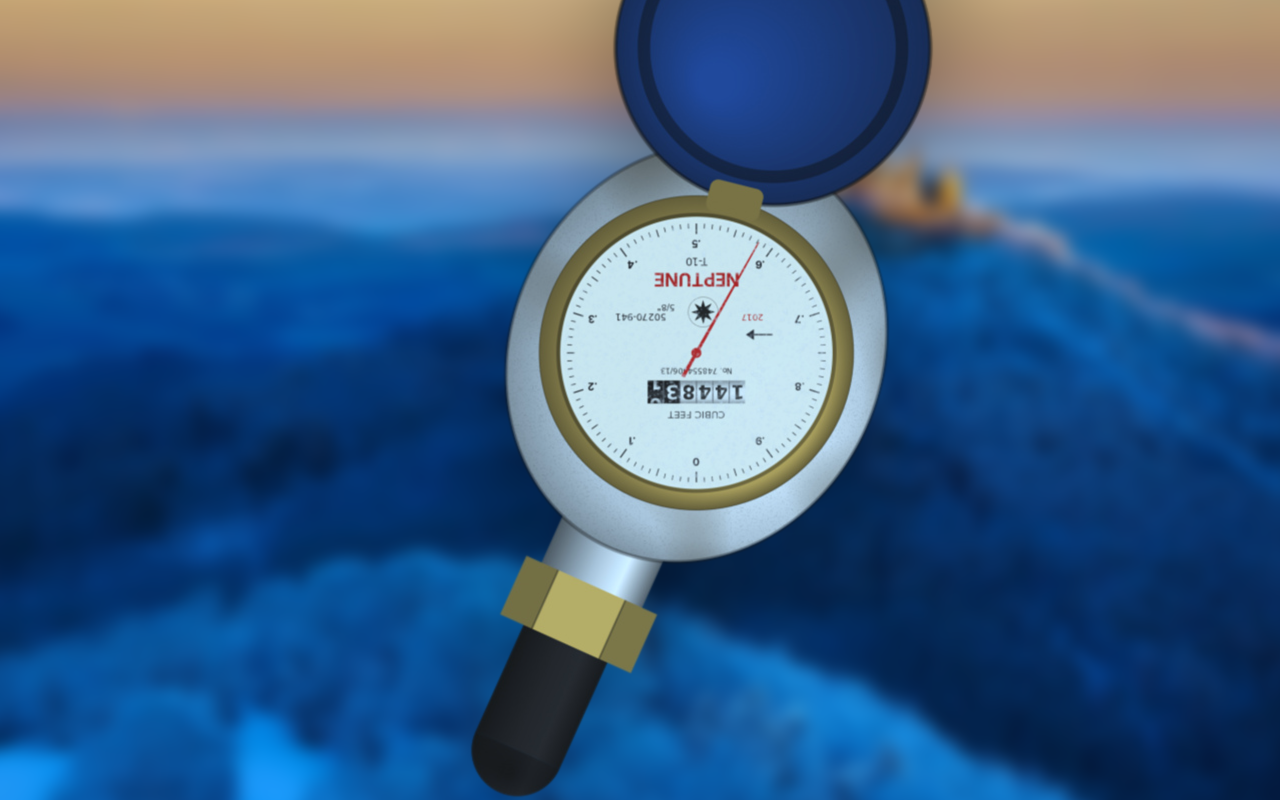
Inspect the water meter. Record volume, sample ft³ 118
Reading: ft³ 144830.58
